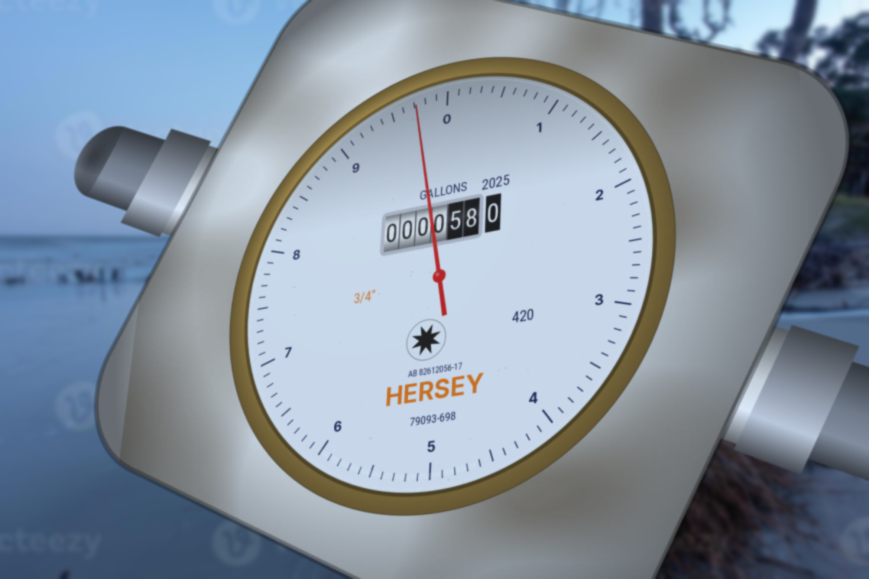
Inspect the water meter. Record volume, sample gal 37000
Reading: gal 579.7
